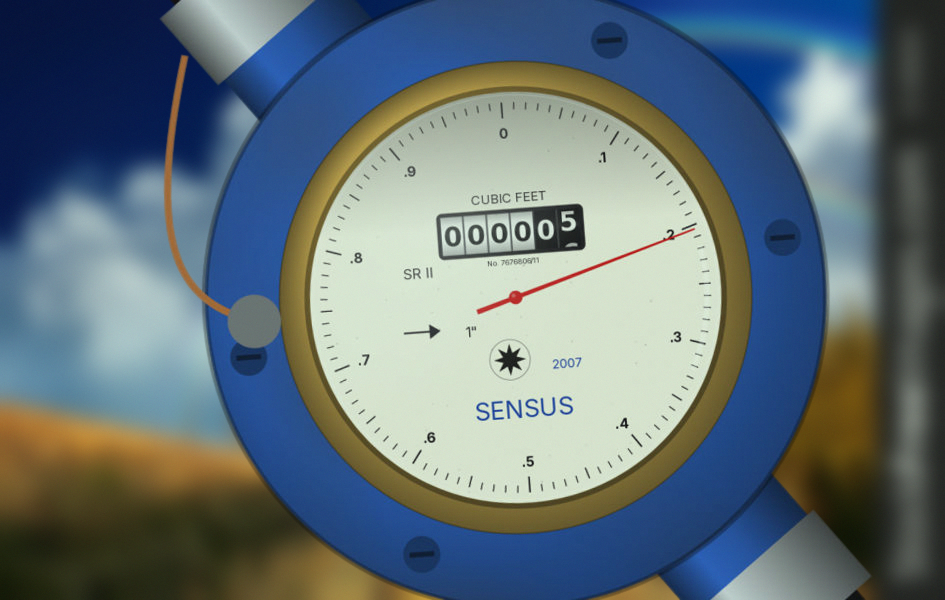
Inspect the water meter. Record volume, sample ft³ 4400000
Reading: ft³ 5.20
